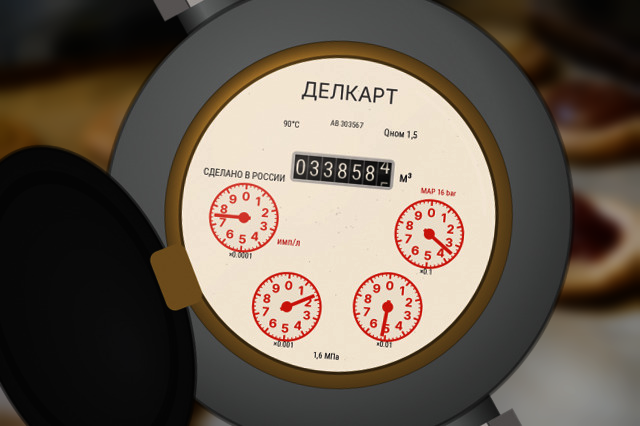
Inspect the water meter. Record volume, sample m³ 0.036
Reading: m³ 338584.3517
